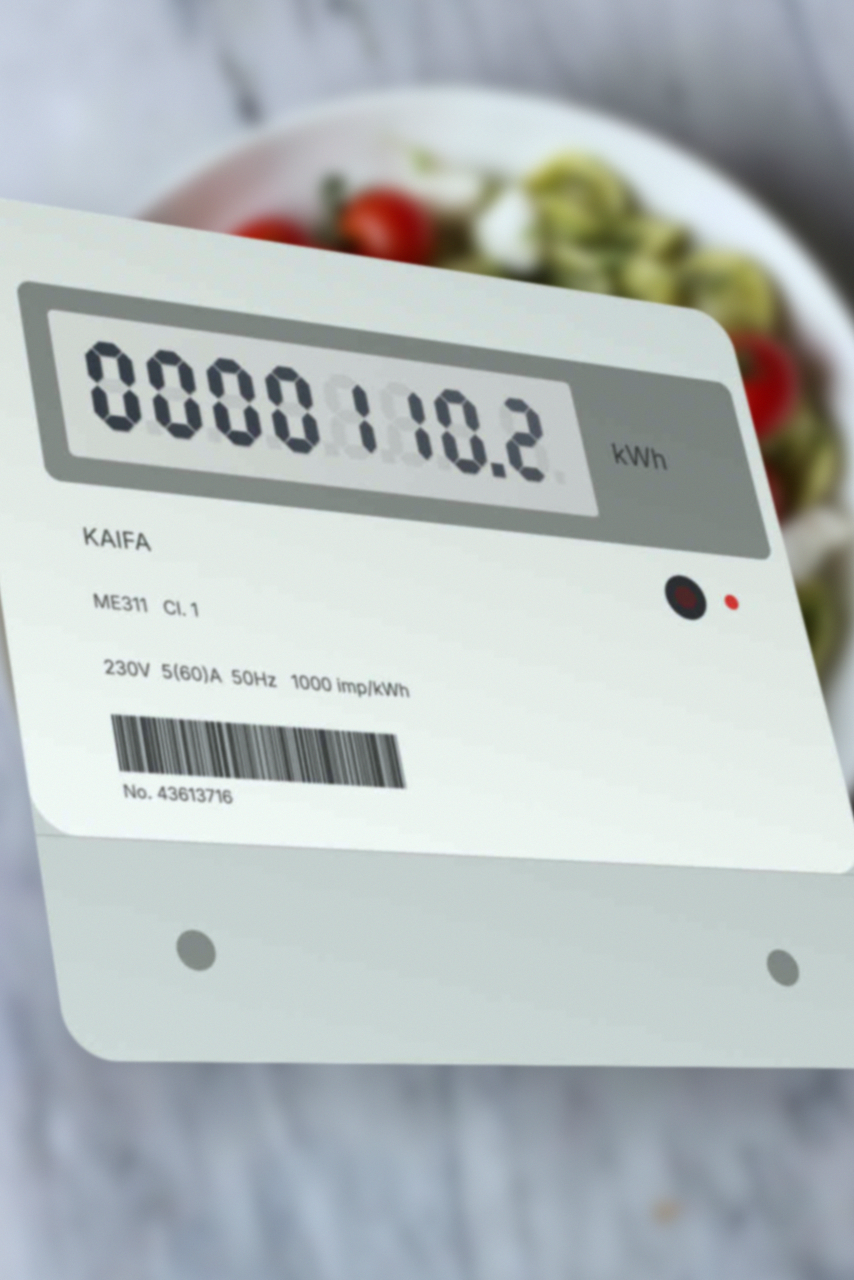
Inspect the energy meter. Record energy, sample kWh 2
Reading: kWh 110.2
